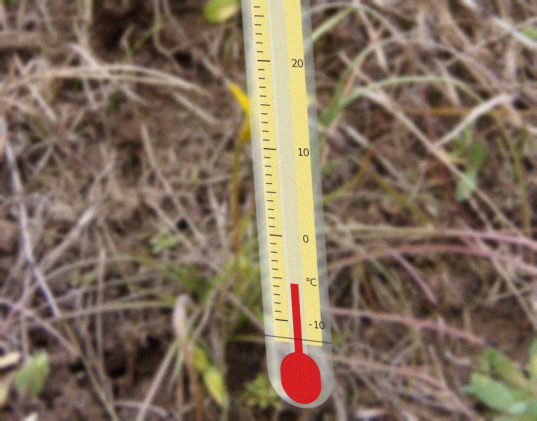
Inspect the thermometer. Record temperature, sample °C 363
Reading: °C -5.5
